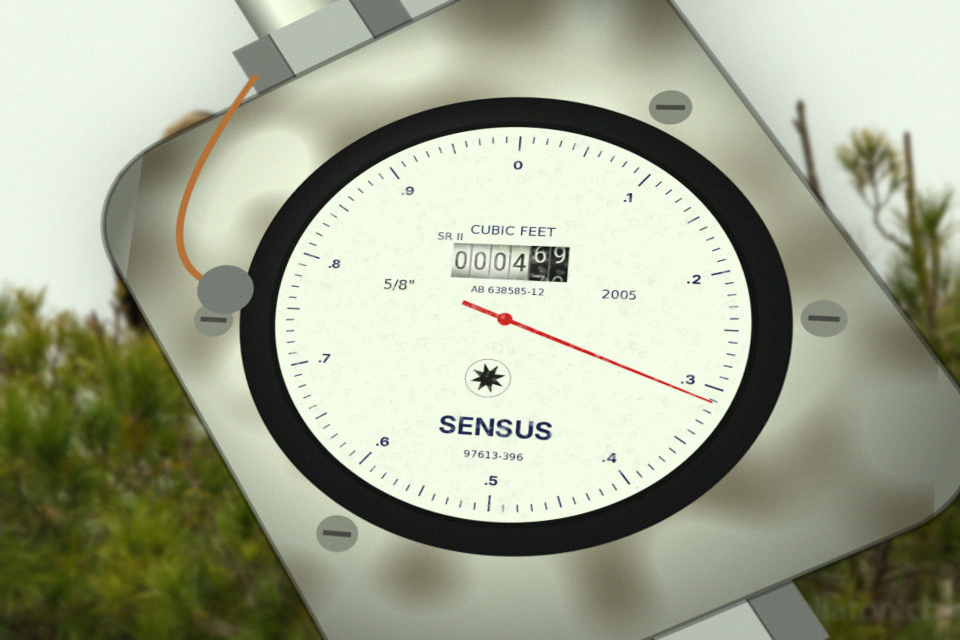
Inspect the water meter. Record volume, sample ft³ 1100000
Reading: ft³ 469.31
